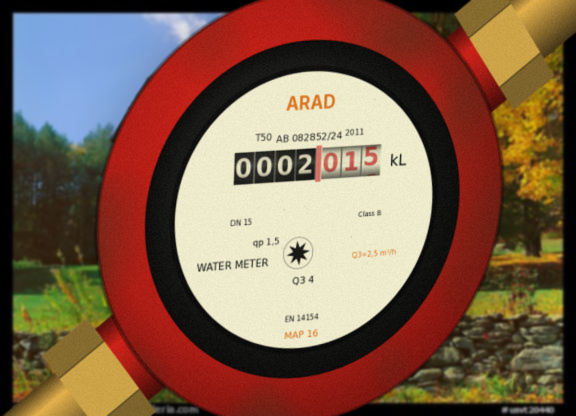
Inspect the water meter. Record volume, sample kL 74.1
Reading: kL 2.015
